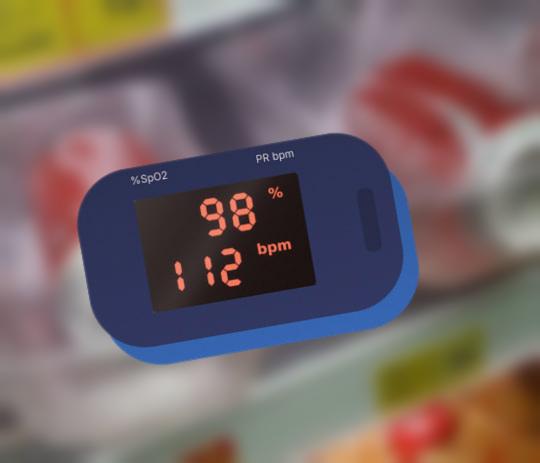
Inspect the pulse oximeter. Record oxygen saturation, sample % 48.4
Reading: % 98
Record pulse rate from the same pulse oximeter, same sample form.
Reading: bpm 112
